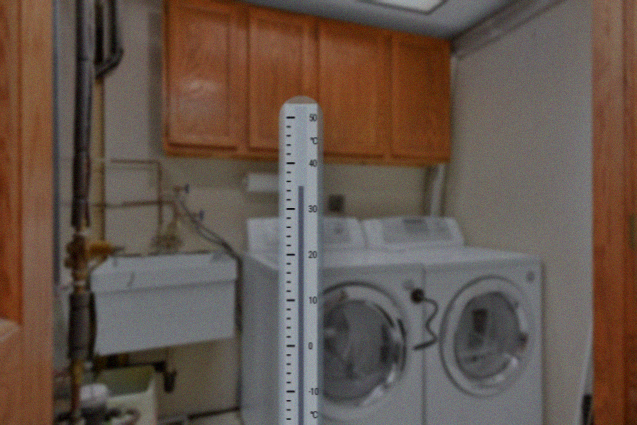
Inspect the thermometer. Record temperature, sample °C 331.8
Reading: °C 35
